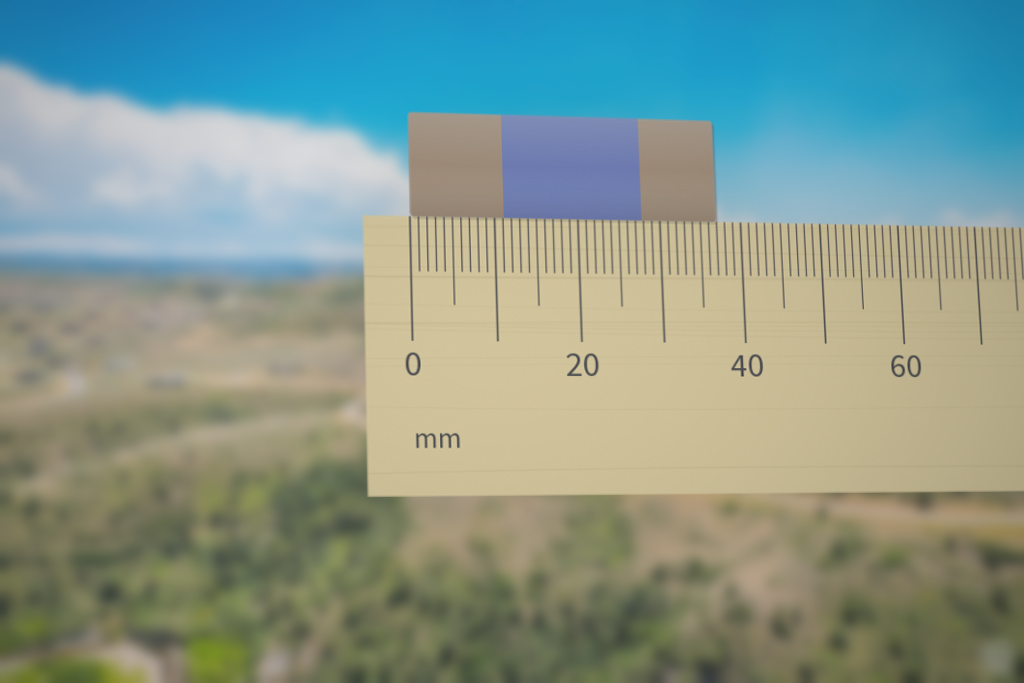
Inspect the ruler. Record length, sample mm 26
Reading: mm 37
